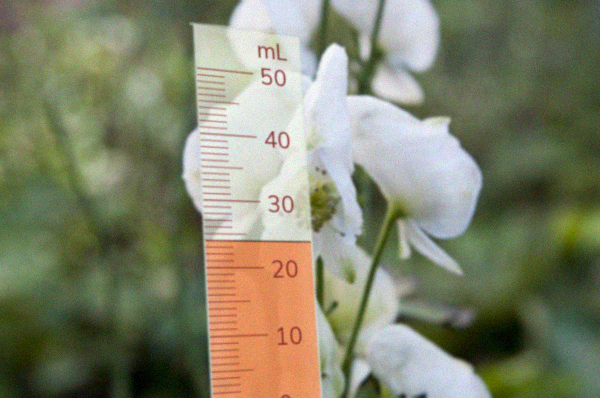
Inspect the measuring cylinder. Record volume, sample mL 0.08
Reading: mL 24
